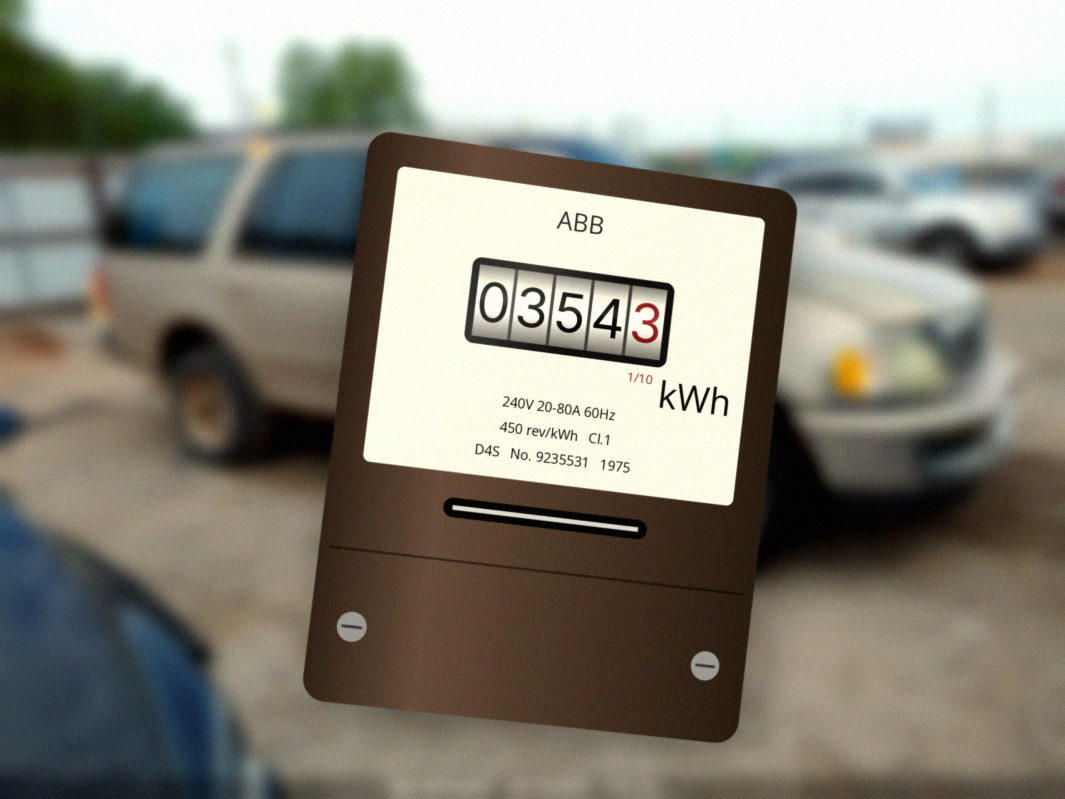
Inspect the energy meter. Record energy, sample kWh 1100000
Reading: kWh 354.3
